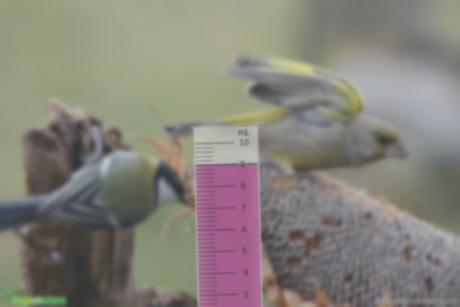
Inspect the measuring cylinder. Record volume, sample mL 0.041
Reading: mL 9
